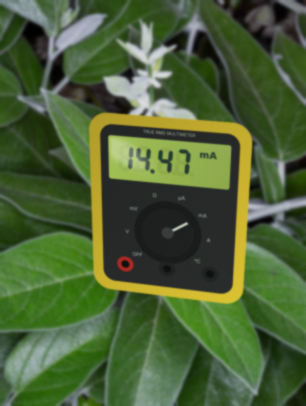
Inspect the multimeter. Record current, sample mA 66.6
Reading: mA 14.47
